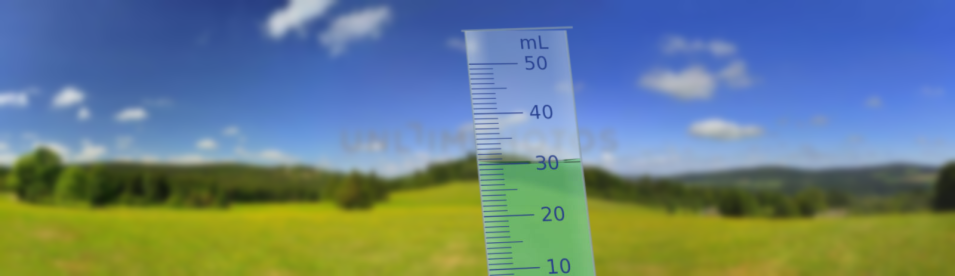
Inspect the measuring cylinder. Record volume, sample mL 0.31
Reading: mL 30
